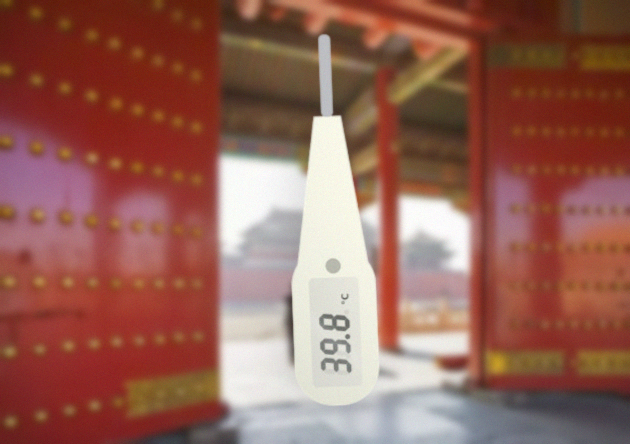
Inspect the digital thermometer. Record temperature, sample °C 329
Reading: °C 39.8
